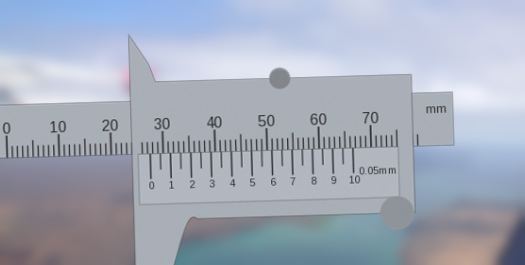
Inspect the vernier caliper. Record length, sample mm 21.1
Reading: mm 27.5
